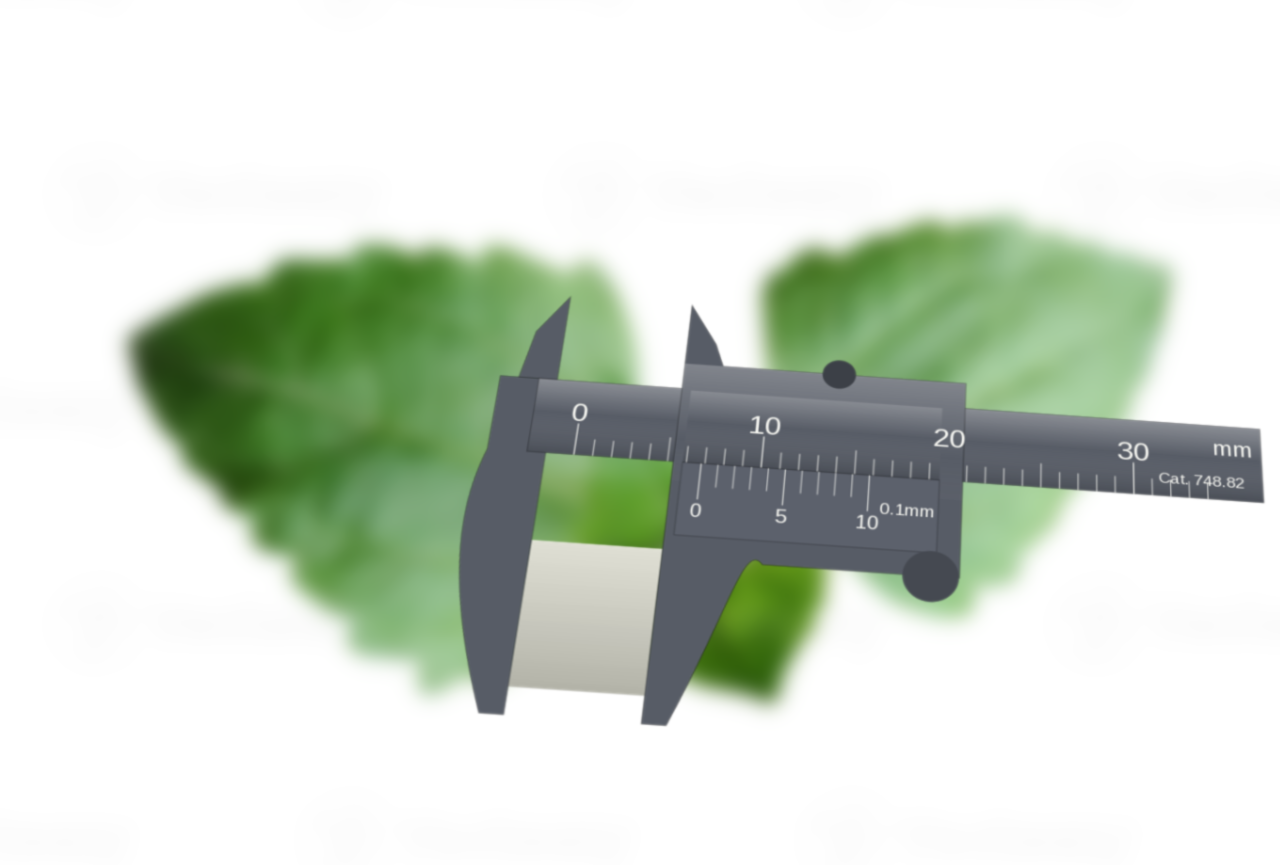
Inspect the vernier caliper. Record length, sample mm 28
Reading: mm 6.8
